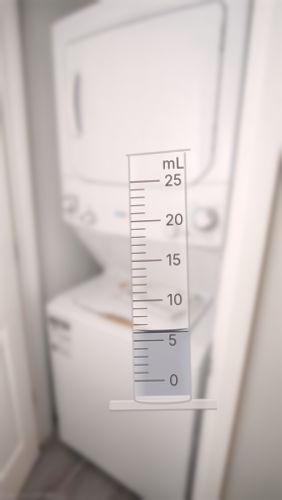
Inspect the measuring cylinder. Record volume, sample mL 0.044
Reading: mL 6
